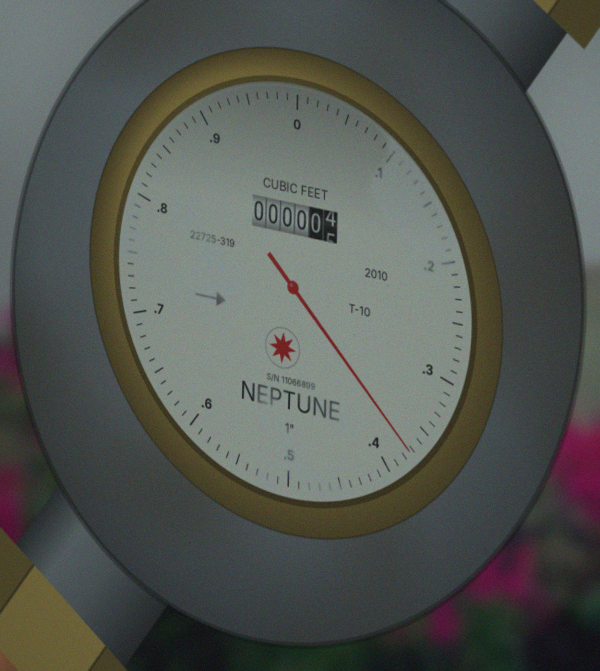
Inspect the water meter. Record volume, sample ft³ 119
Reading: ft³ 4.37
